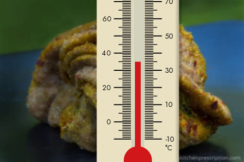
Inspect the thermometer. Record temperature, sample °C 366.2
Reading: °C 35
